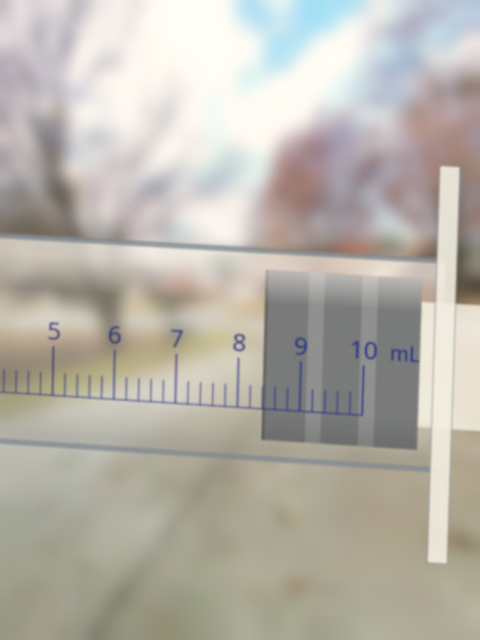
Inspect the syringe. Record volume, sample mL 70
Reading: mL 8.4
